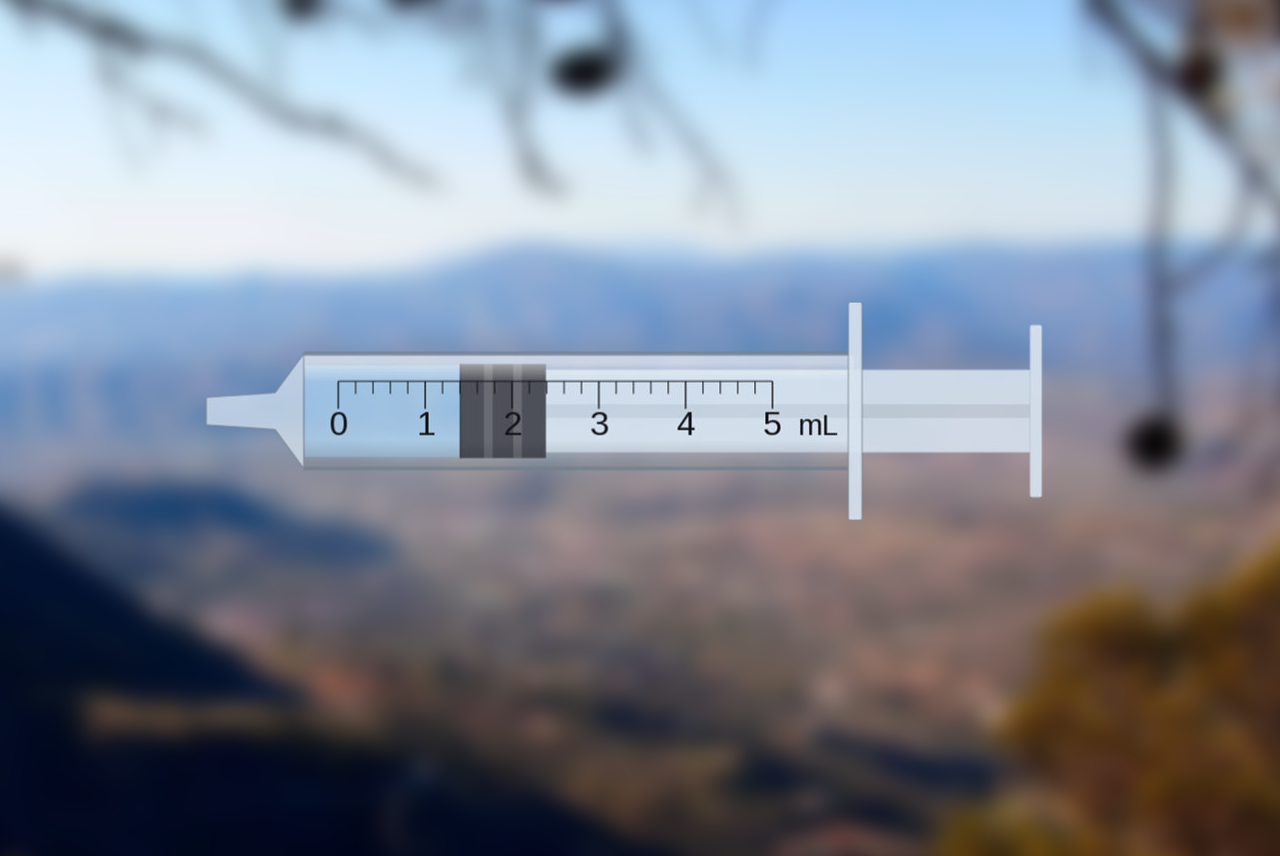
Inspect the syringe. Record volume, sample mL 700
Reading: mL 1.4
